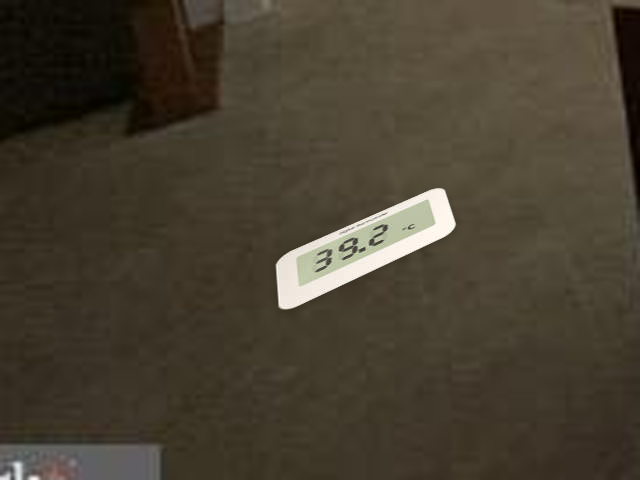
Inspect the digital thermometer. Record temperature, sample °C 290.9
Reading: °C 39.2
